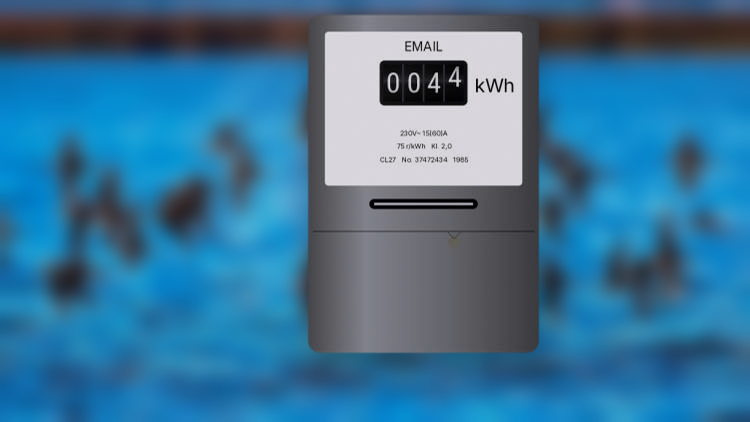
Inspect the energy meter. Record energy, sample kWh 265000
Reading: kWh 44
